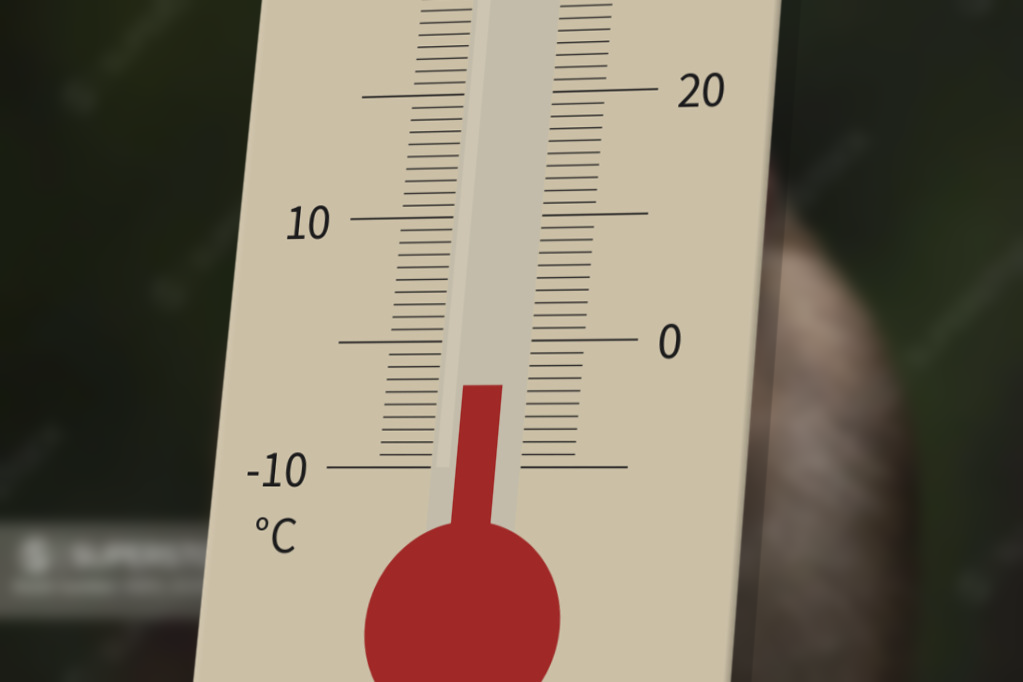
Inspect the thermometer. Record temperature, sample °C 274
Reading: °C -3.5
